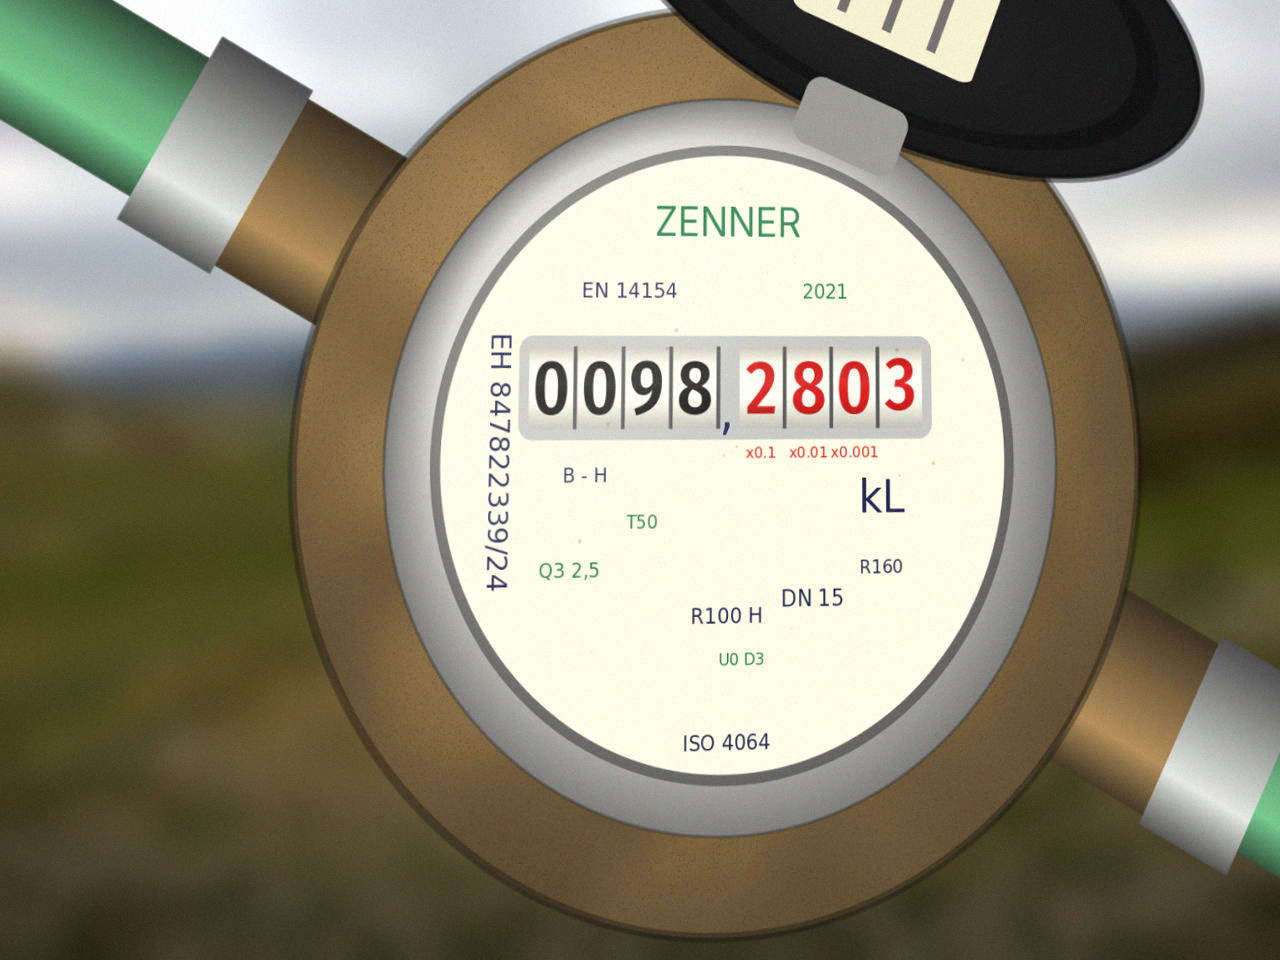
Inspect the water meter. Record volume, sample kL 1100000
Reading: kL 98.2803
